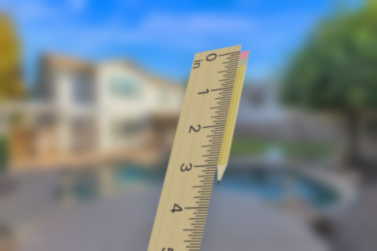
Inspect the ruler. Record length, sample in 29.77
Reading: in 3.5
